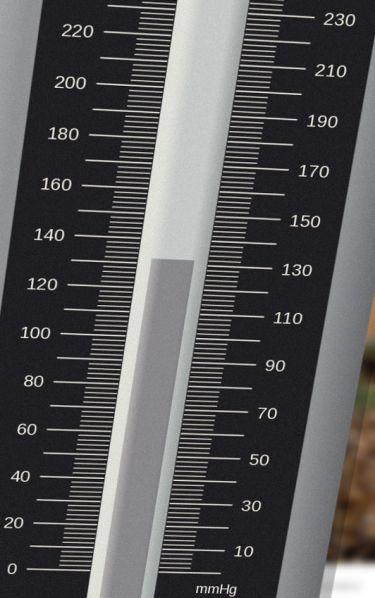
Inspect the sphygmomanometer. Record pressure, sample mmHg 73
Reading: mmHg 132
